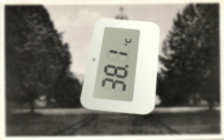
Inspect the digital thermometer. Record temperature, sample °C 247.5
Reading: °C 38.1
